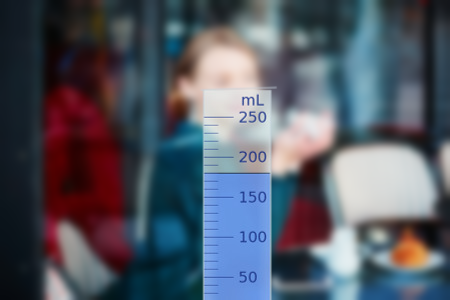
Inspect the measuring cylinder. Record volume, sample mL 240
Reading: mL 180
